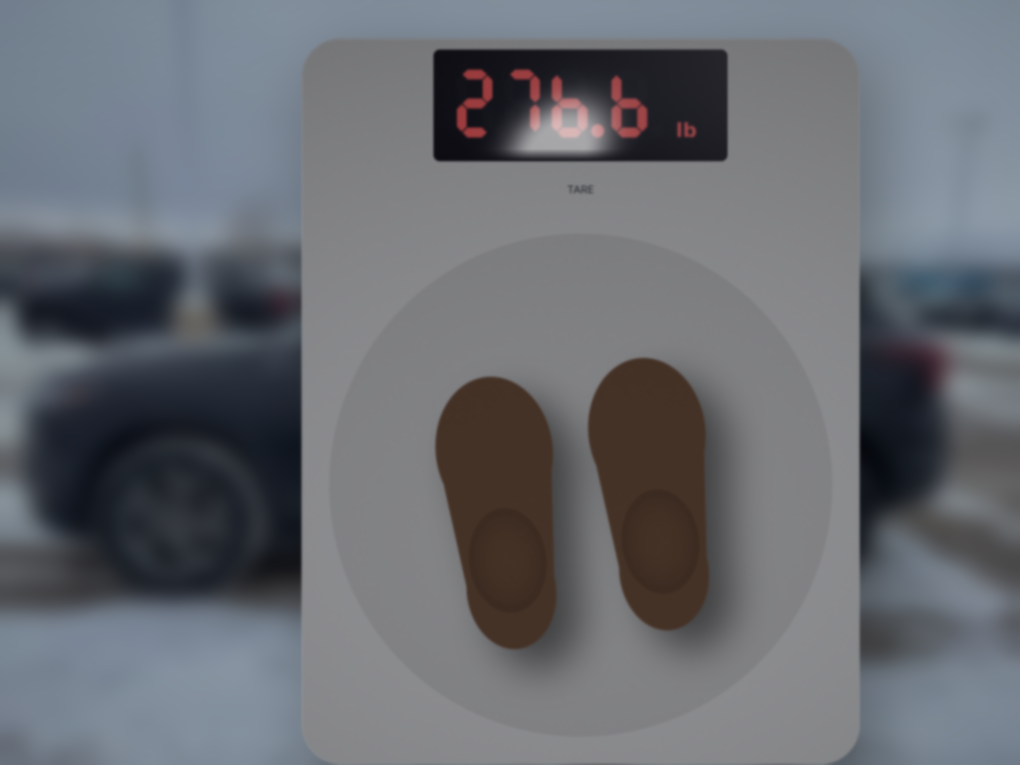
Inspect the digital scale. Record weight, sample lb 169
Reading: lb 276.6
